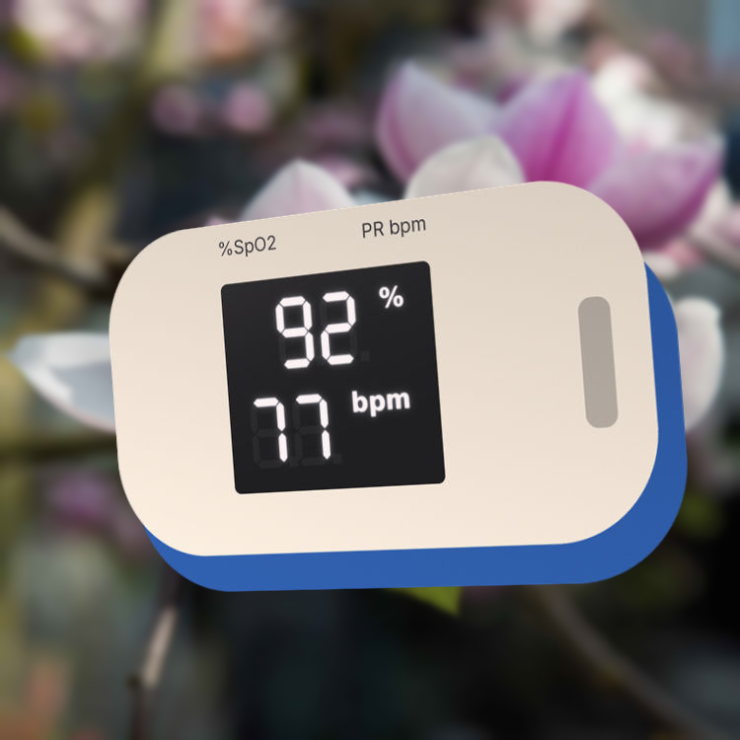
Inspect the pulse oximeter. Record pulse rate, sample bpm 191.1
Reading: bpm 77
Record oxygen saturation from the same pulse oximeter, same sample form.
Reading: % 92
